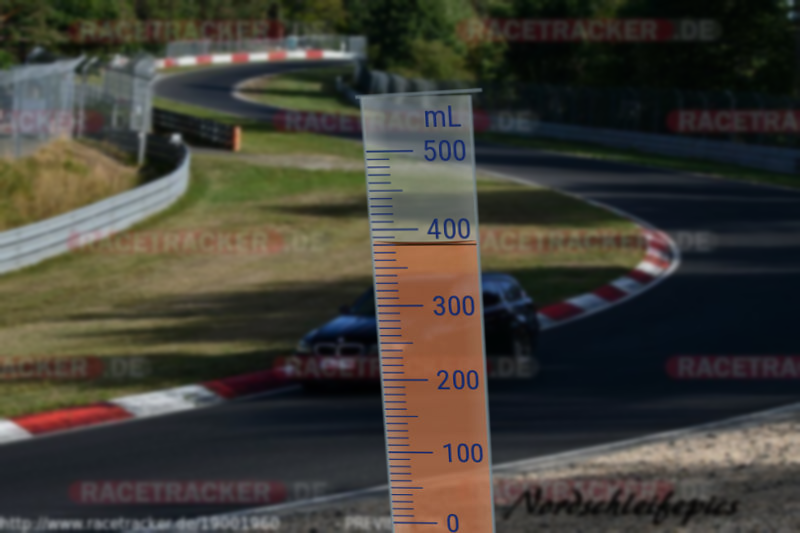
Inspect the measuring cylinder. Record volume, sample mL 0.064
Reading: mL 380
